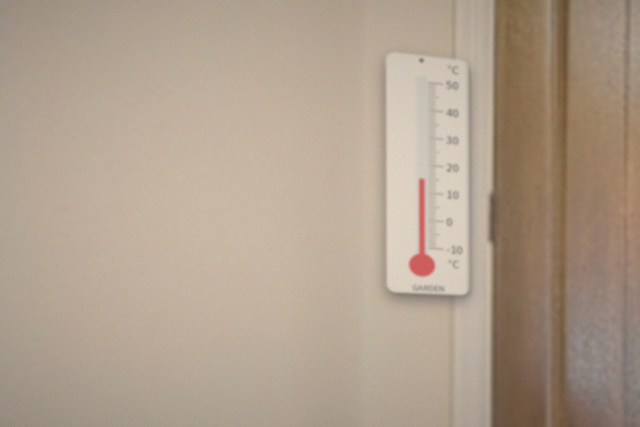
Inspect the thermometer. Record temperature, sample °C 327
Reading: °C 15
